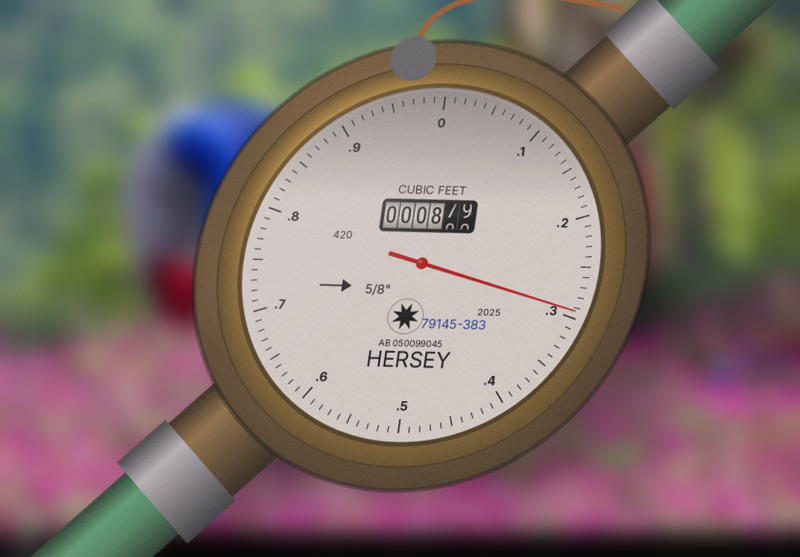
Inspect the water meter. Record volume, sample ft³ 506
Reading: ft³ 879.29
